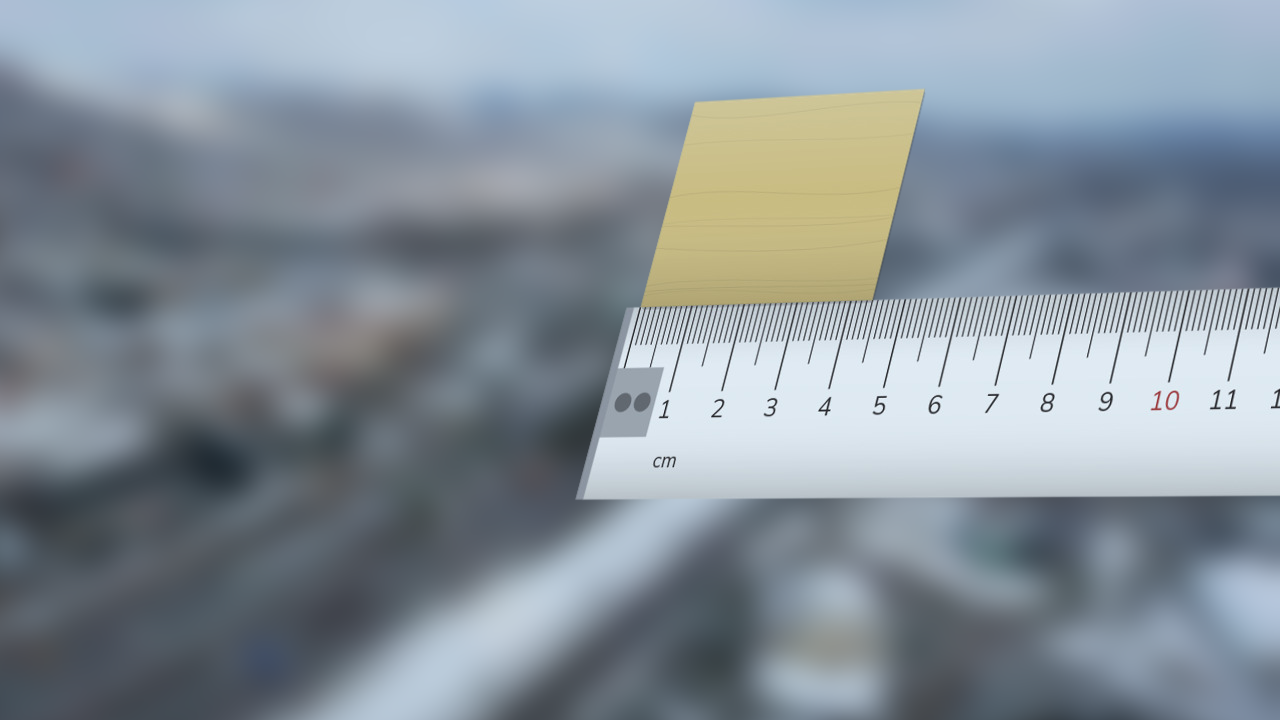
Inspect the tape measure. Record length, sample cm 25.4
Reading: cm 4.4
